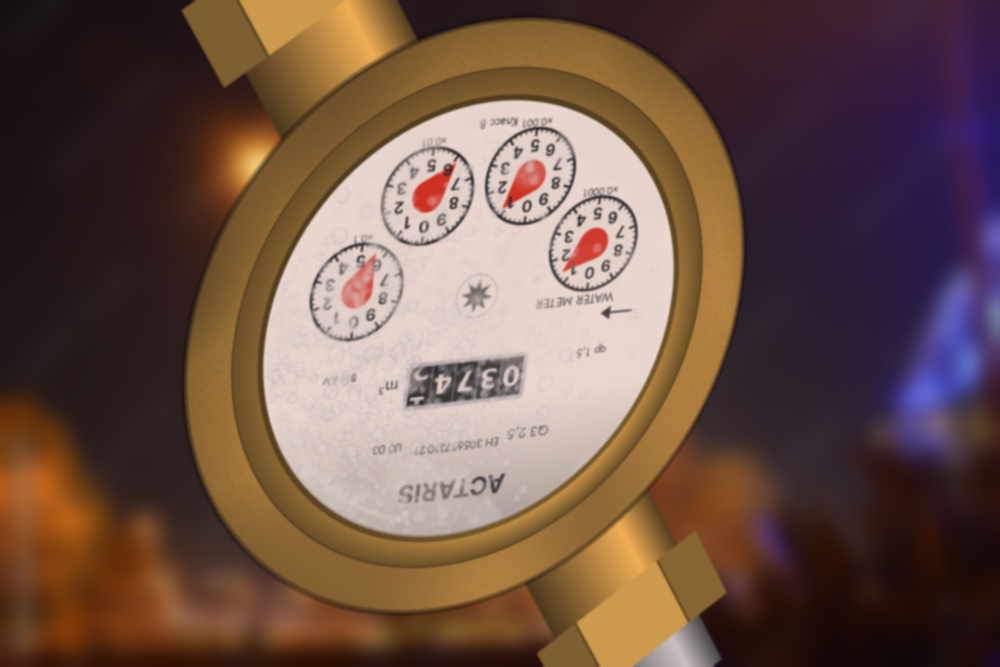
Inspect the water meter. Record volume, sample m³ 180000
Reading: m³ 3741.5611
